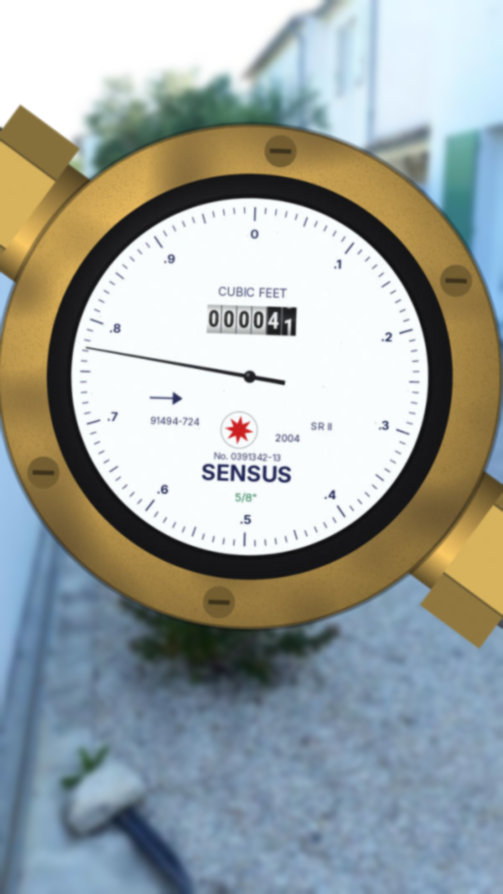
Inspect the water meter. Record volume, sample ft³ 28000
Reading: ft³ 40.77
